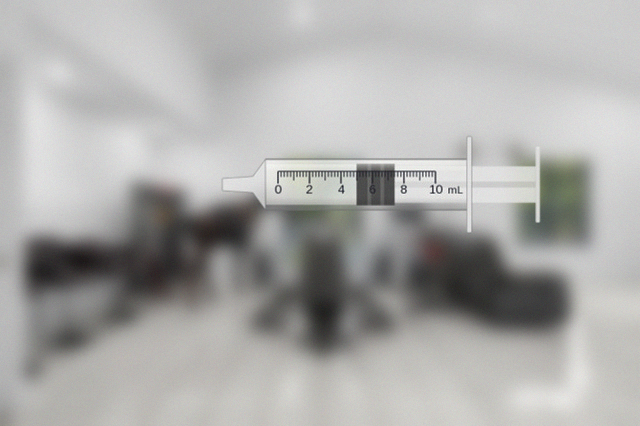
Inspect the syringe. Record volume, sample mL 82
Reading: mL 5
